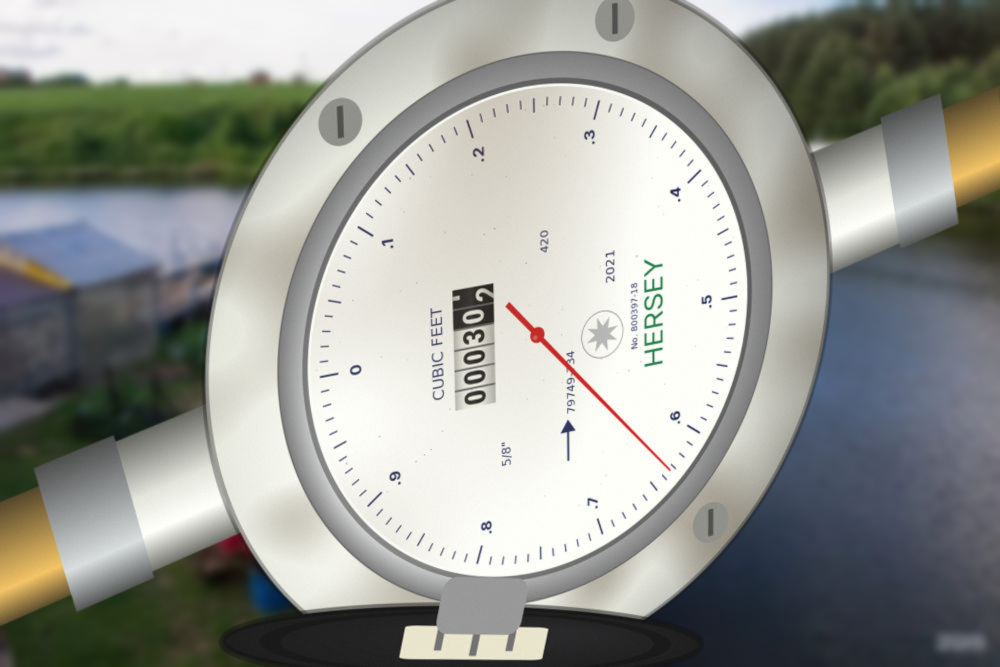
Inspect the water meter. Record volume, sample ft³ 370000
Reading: ft³ 301.63
